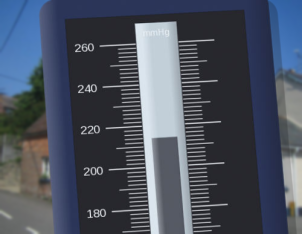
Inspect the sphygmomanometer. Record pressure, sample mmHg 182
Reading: mmHg 214
